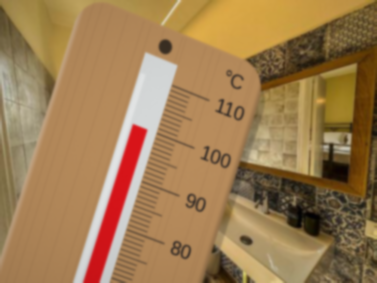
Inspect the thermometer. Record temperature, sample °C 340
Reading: °C 100
